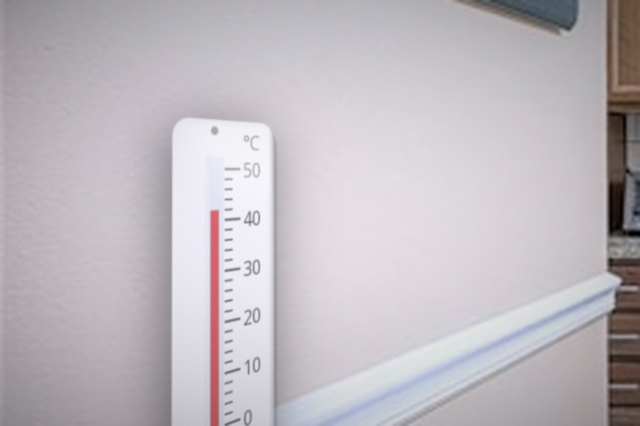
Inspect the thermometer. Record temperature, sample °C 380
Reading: °C 42
